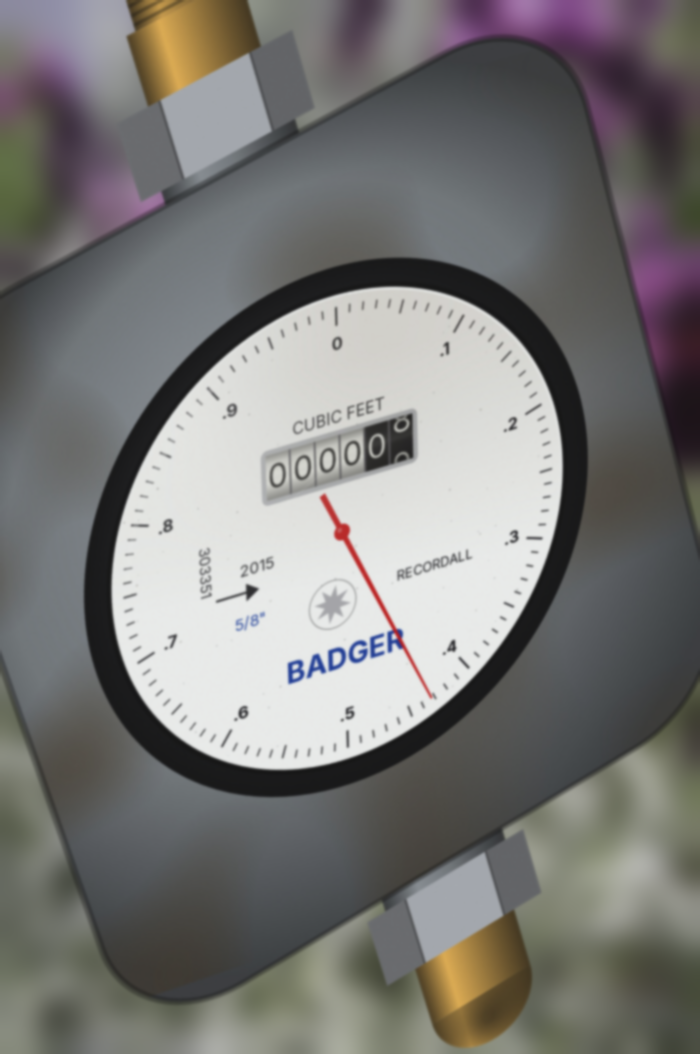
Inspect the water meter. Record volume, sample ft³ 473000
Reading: ft³ 8.43
